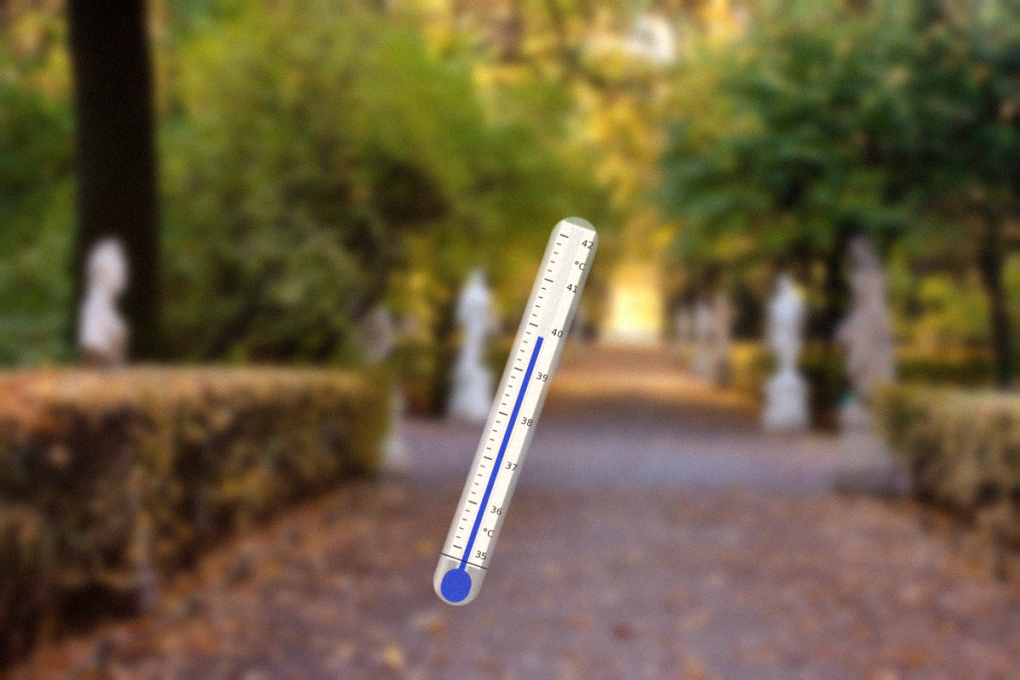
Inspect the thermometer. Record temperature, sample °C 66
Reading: °C 39.8
